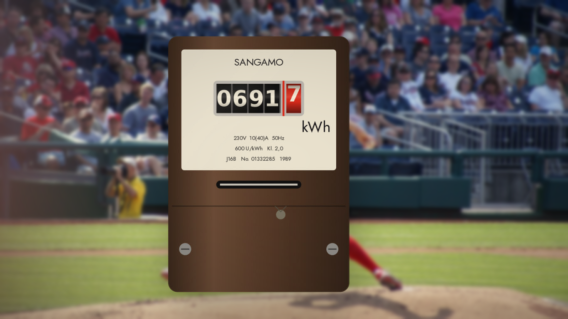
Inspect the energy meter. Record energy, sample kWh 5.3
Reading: kWh 691.7
